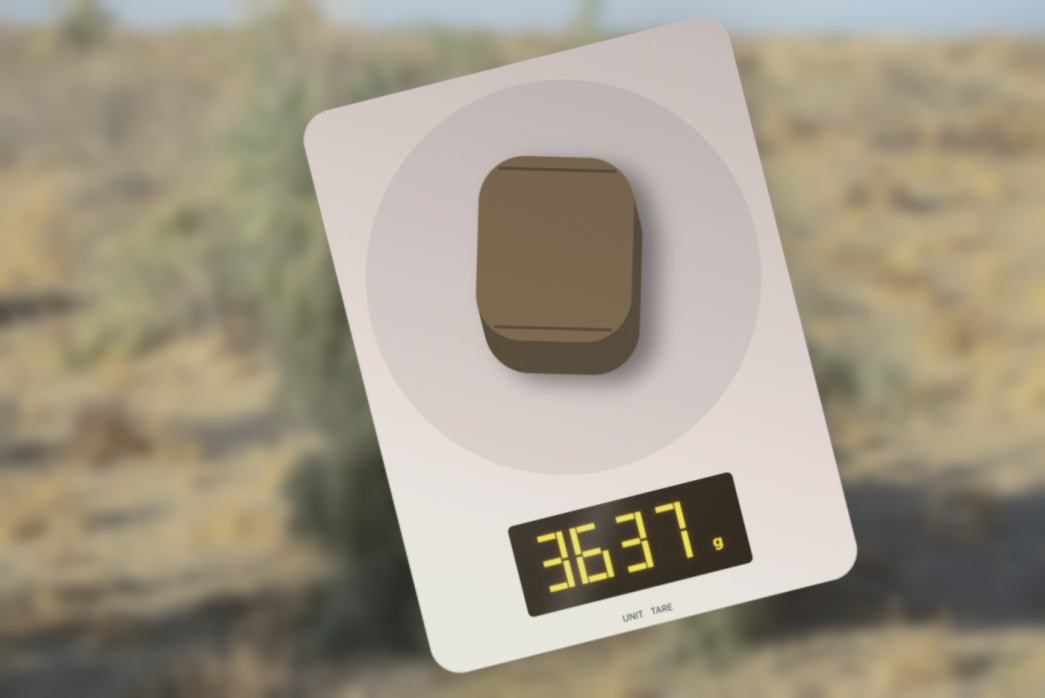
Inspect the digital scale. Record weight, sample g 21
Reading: g 3637
